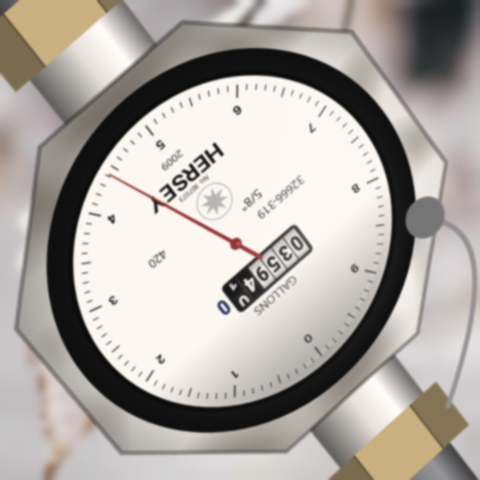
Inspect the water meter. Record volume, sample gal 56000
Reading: gal 359404.4
